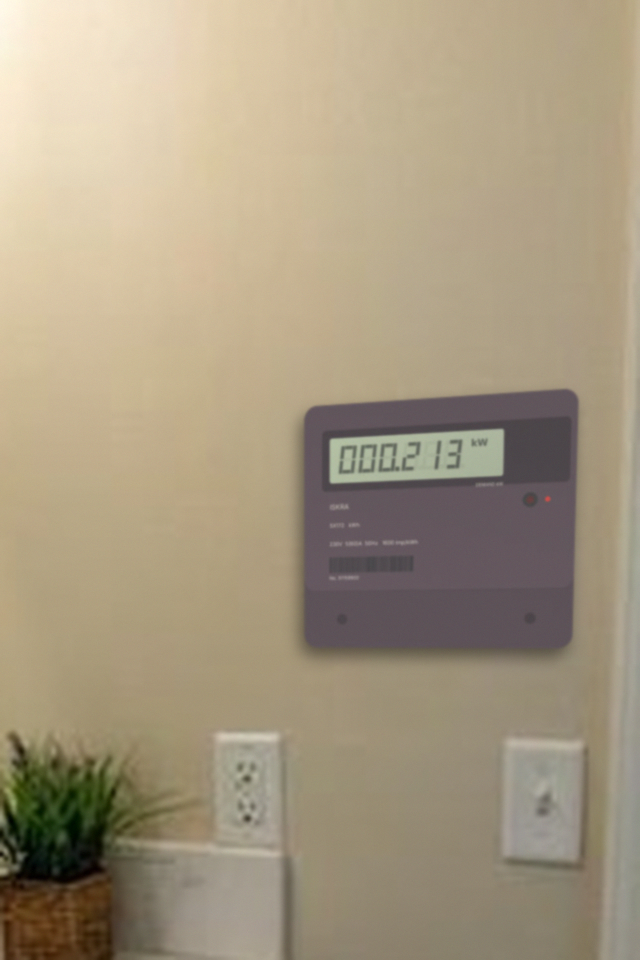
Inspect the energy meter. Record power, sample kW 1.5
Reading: kW 0.213
